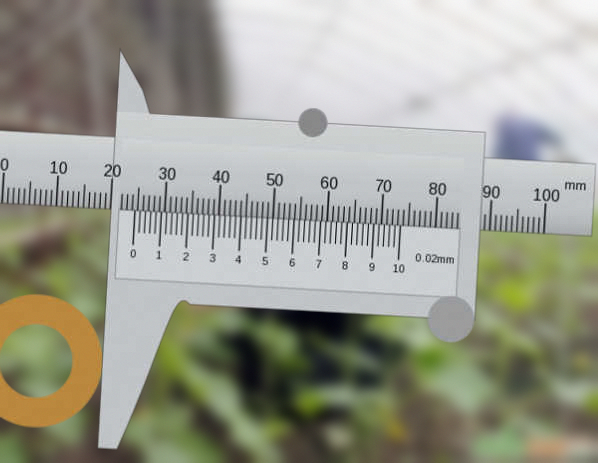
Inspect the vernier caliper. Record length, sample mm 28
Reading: mm 24.5
